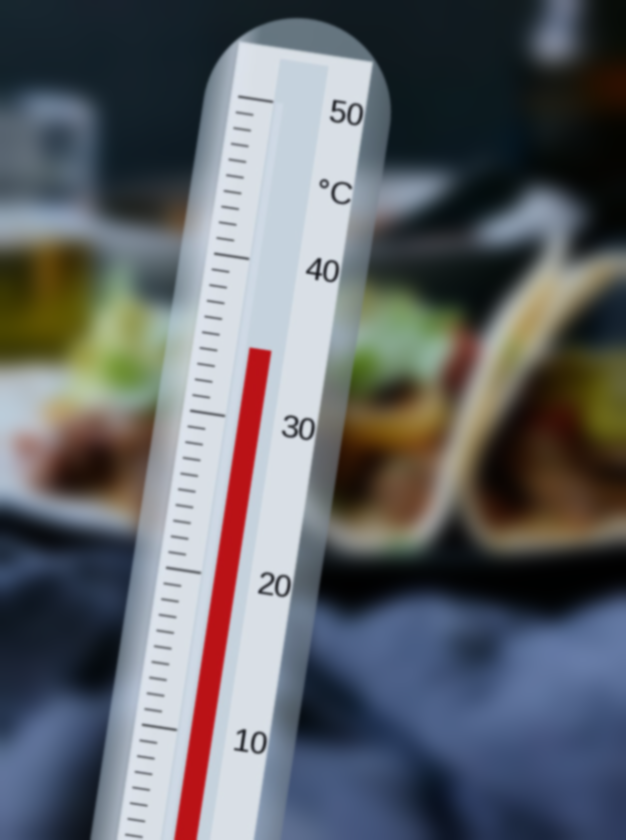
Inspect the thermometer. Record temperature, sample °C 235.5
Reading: °C 34.5
